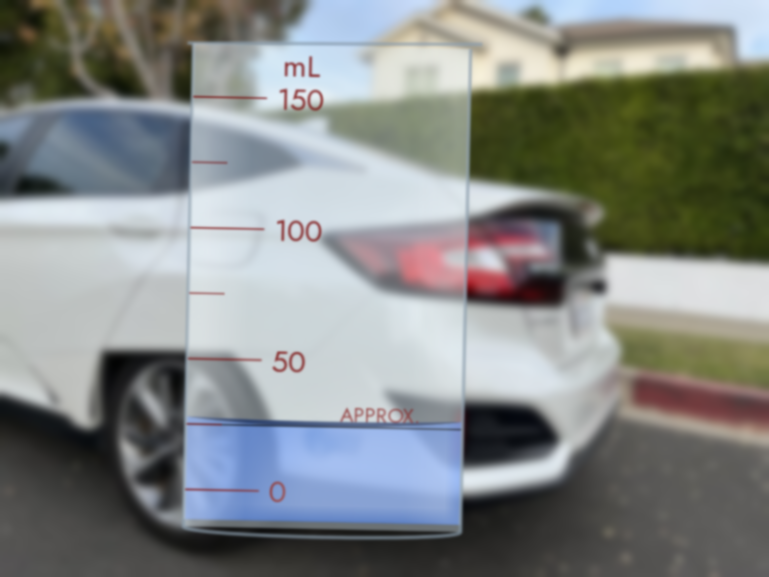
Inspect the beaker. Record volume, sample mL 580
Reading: mL 25
